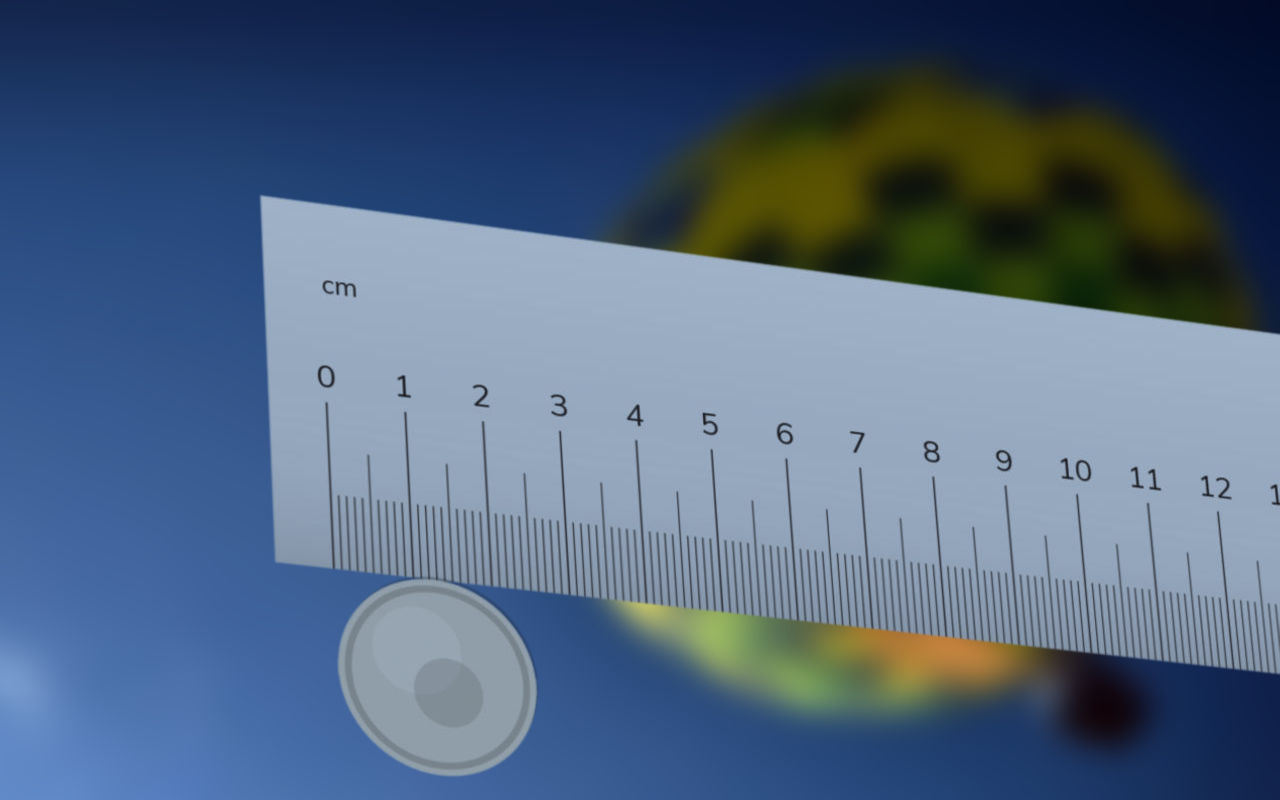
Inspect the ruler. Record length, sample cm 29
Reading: cm 2.5
